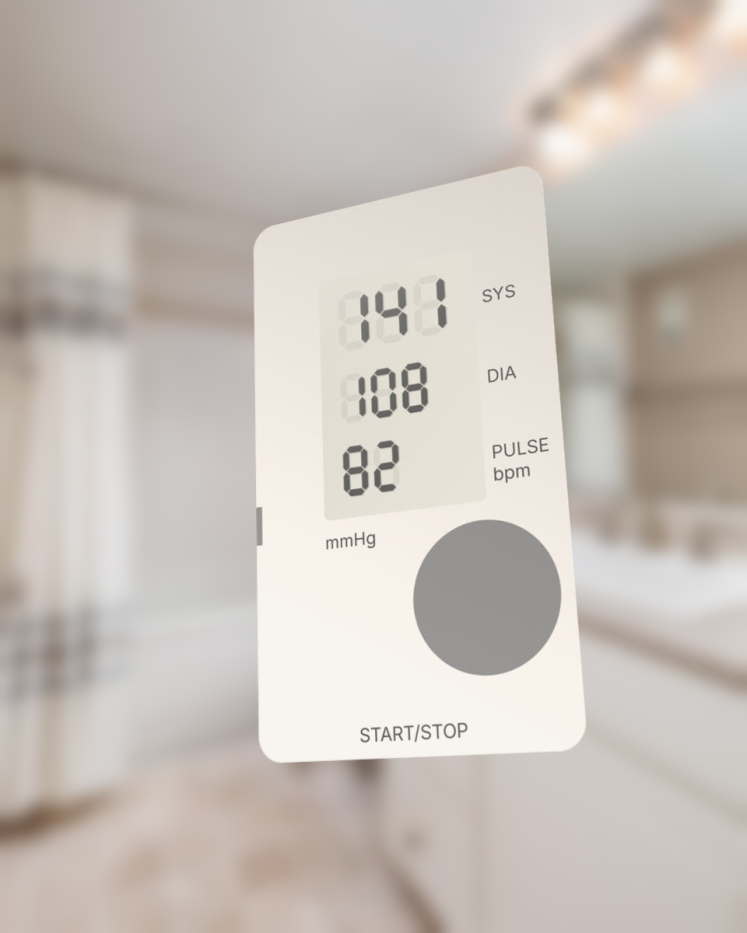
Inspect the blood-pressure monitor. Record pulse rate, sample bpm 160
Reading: bpm 82
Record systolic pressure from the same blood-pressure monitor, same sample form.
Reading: mmHg 141
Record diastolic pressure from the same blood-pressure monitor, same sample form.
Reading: mmHg 108
